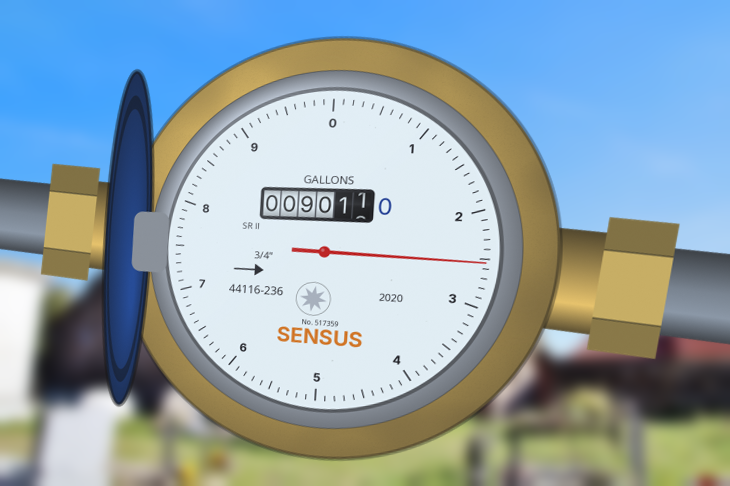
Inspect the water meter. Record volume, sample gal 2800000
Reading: gal 90112.5
